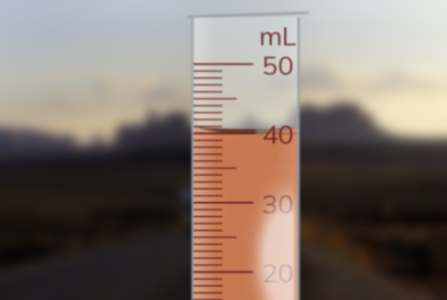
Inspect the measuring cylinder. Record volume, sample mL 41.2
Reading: mL 40
